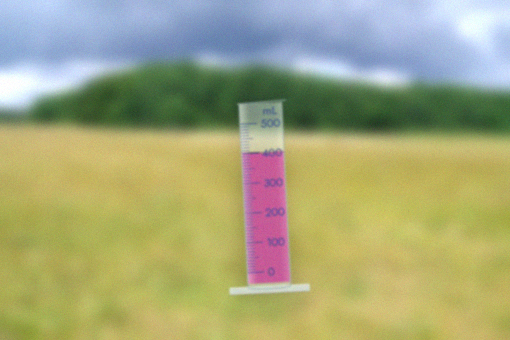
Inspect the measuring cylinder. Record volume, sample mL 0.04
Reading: mL 400
